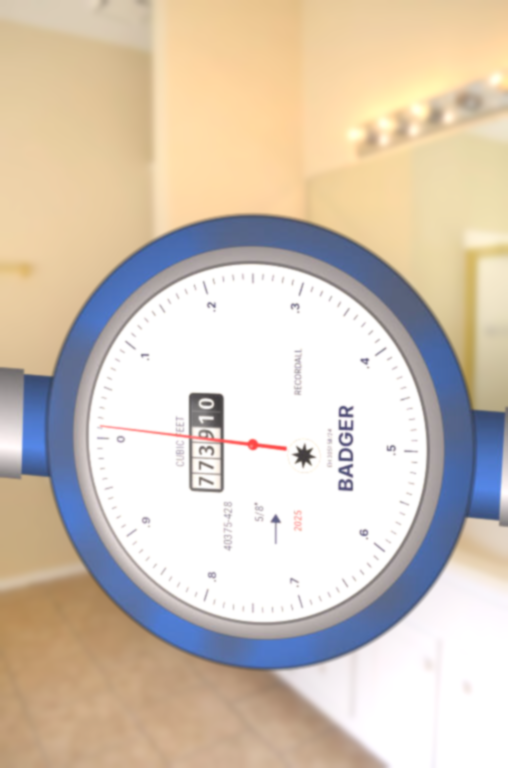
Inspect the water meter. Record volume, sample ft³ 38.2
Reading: ft³ 773910.01
